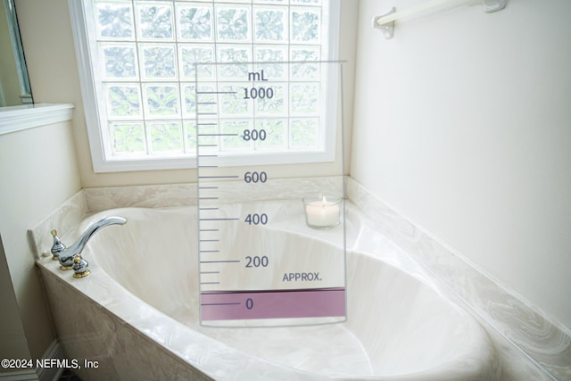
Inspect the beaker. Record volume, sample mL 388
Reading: mL 50
